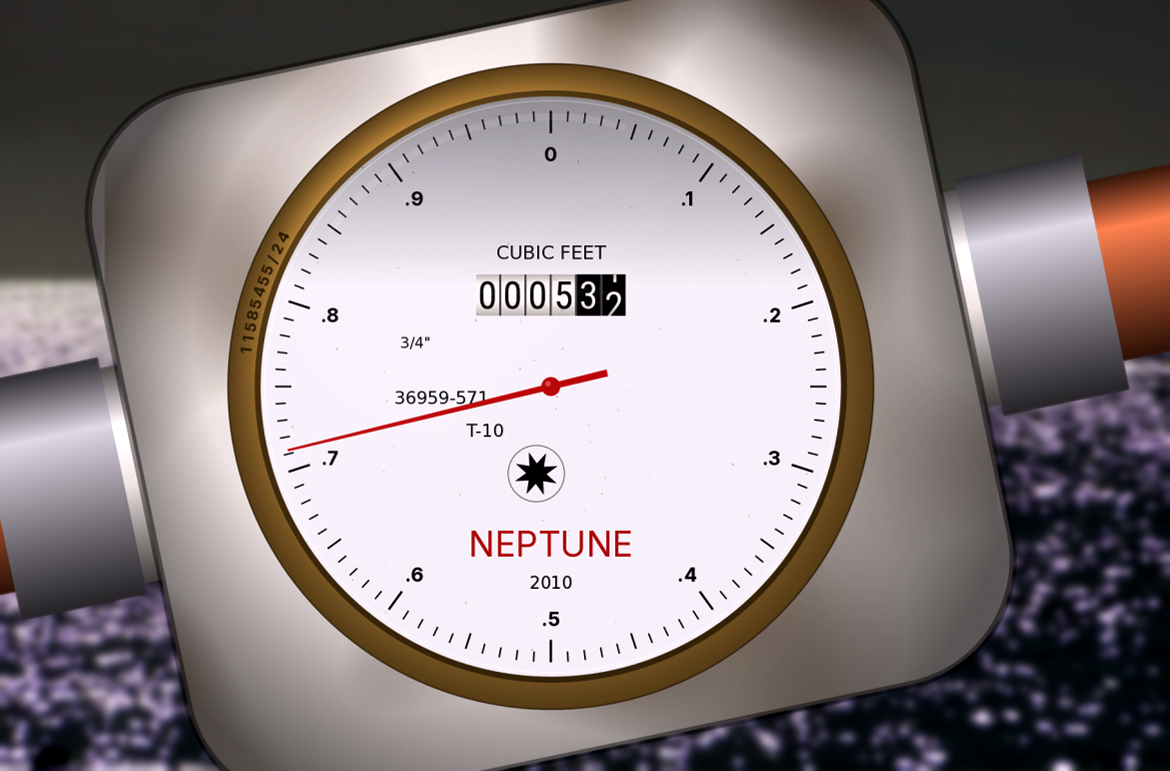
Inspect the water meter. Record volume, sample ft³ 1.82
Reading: ft³ 531.71
